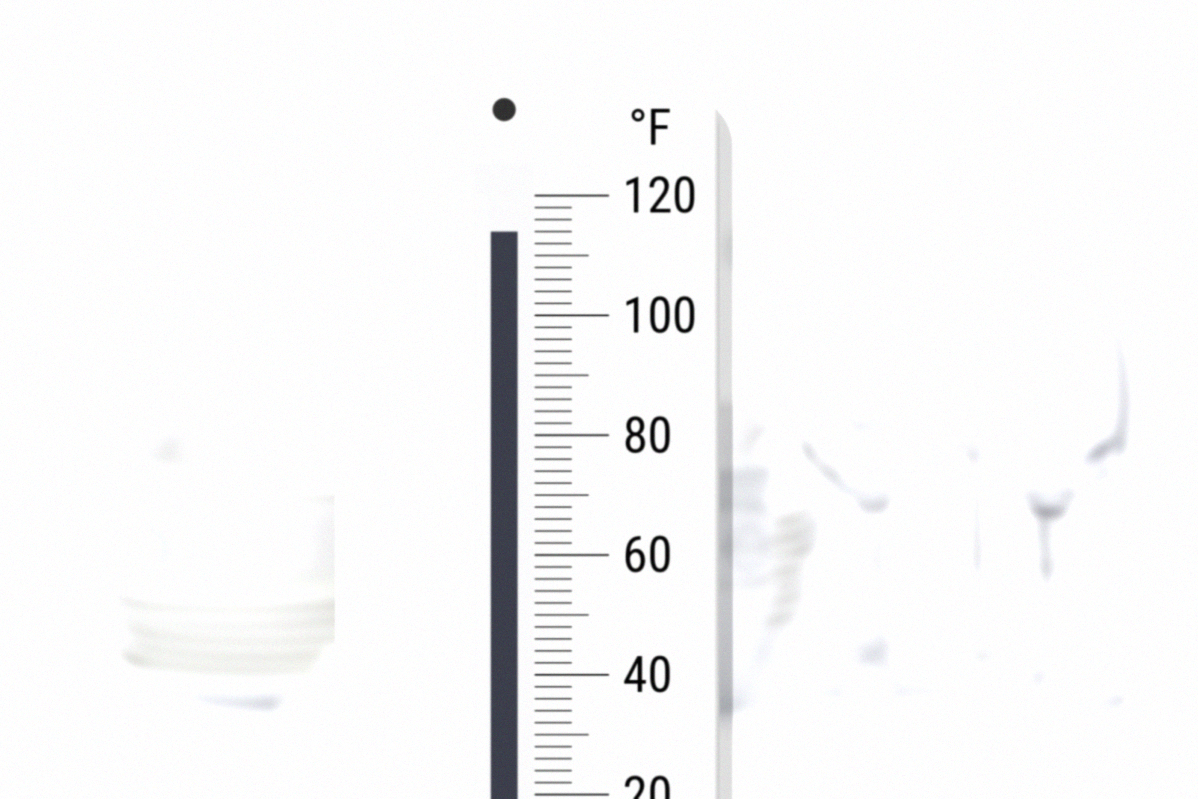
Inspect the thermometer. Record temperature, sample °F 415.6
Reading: °F 114
